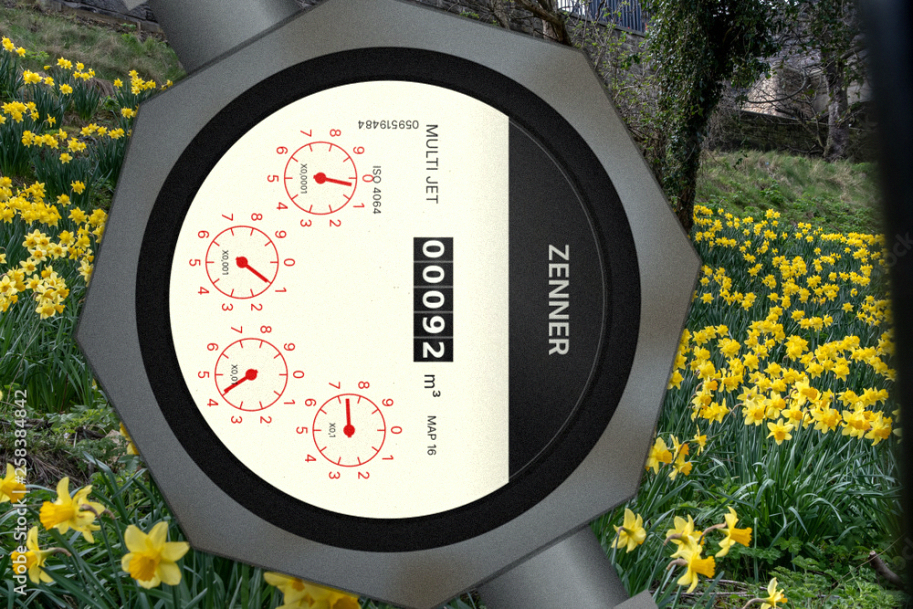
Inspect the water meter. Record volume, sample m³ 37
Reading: m³ 92.7410
